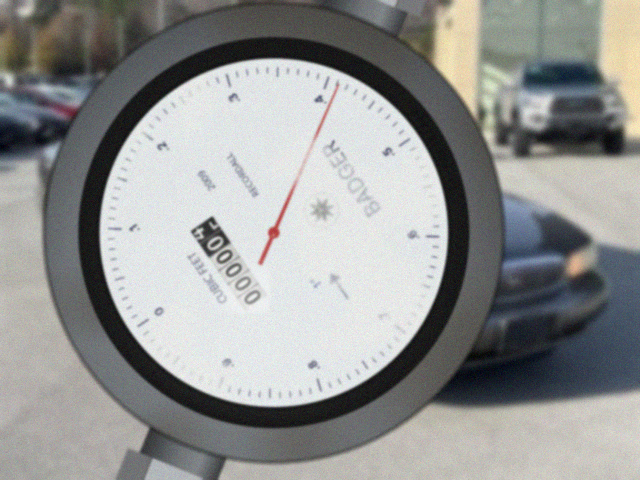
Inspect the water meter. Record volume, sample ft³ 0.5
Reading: ft³ 4.41
